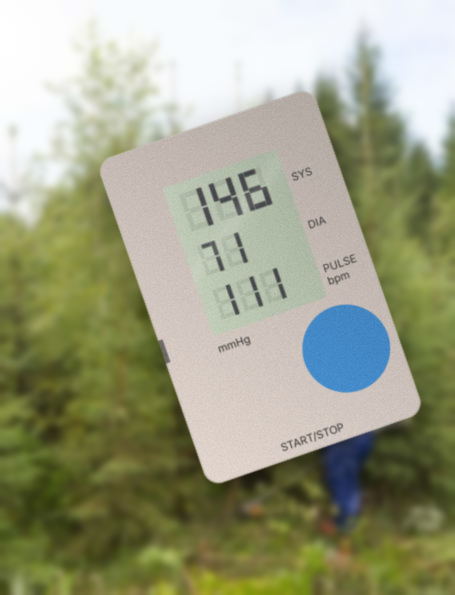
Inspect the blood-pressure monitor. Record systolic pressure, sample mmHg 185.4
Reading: mmHg 146
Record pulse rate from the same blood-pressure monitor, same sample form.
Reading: bpm 111
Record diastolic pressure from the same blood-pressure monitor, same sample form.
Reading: mmHg 71
